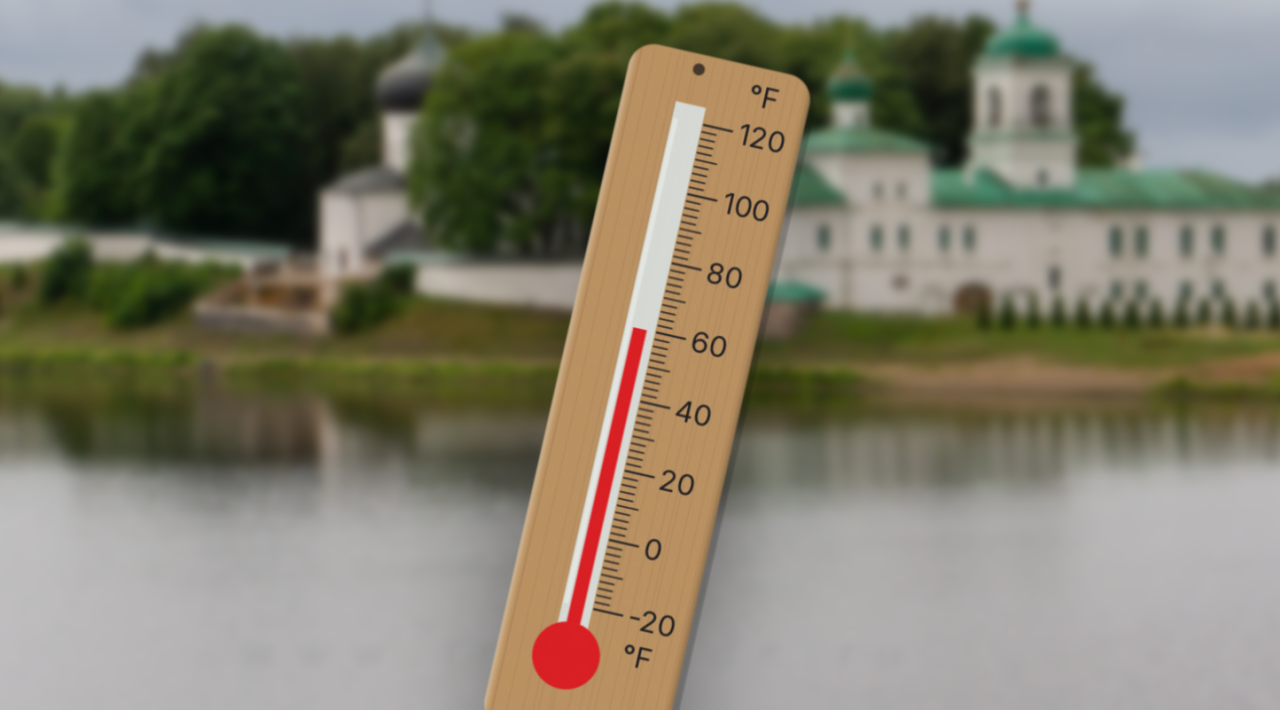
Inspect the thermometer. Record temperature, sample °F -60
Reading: °F 60
